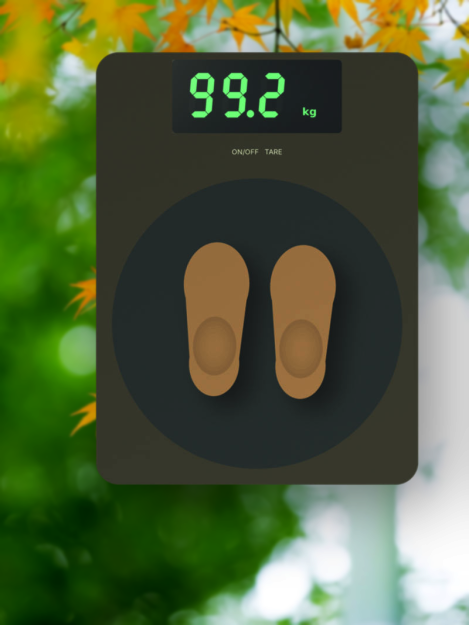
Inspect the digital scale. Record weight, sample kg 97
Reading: kg 99.2
